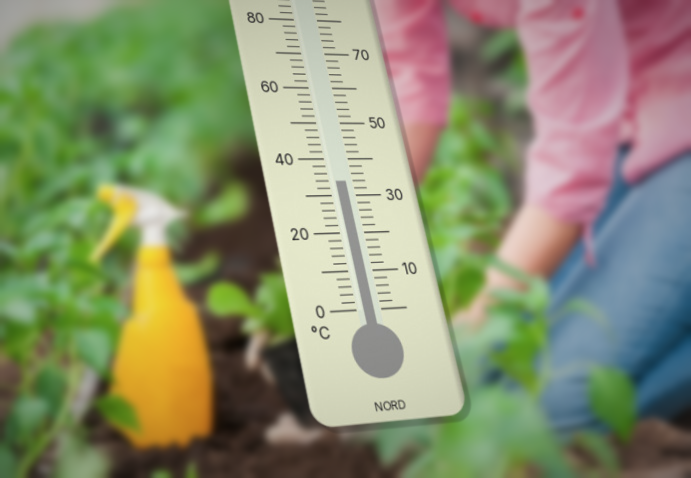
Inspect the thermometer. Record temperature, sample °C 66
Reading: °C 34
